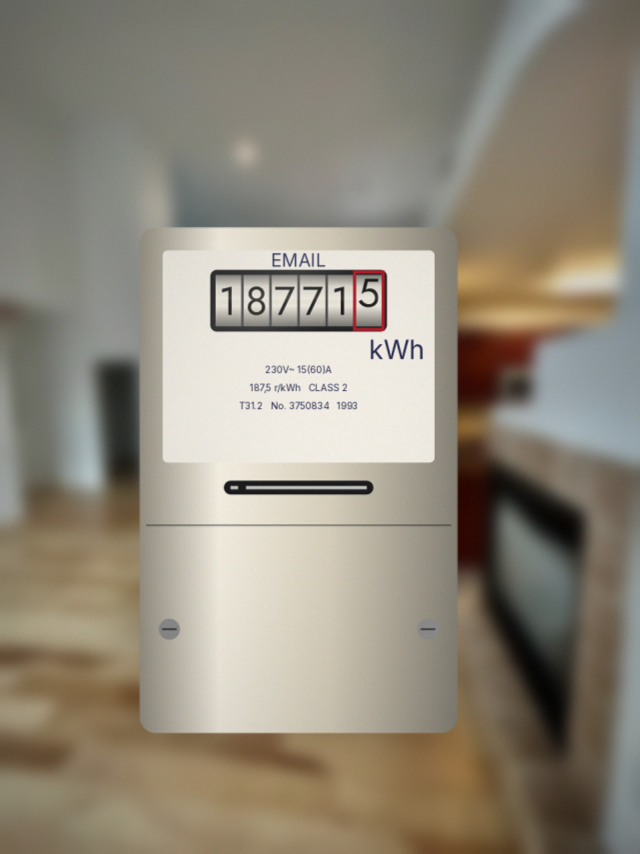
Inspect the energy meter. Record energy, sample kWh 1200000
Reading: kWh 18771.5
